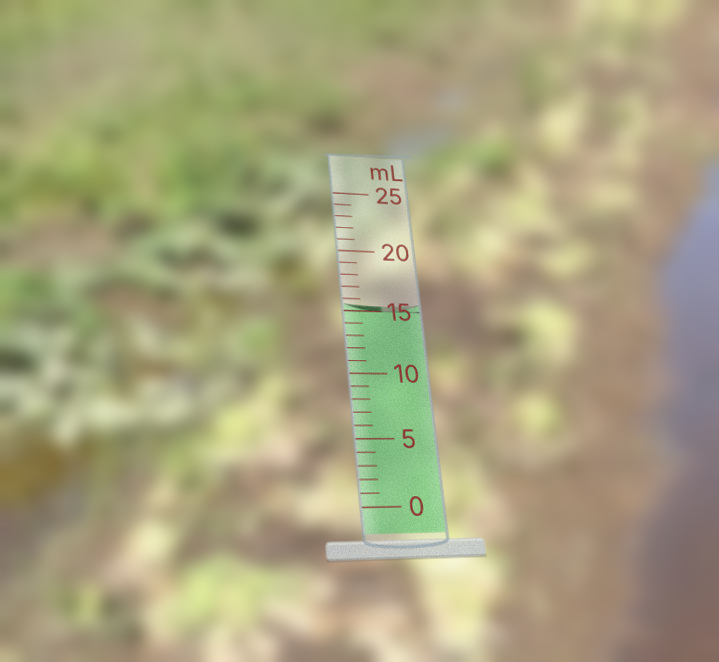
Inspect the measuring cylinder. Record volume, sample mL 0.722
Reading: mL 15
